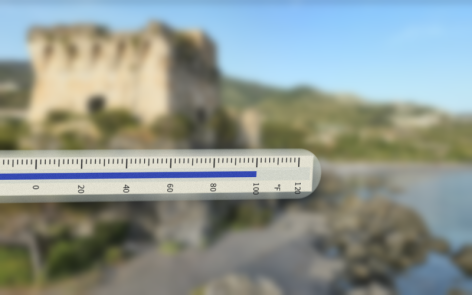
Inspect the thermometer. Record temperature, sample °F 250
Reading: °F 100
